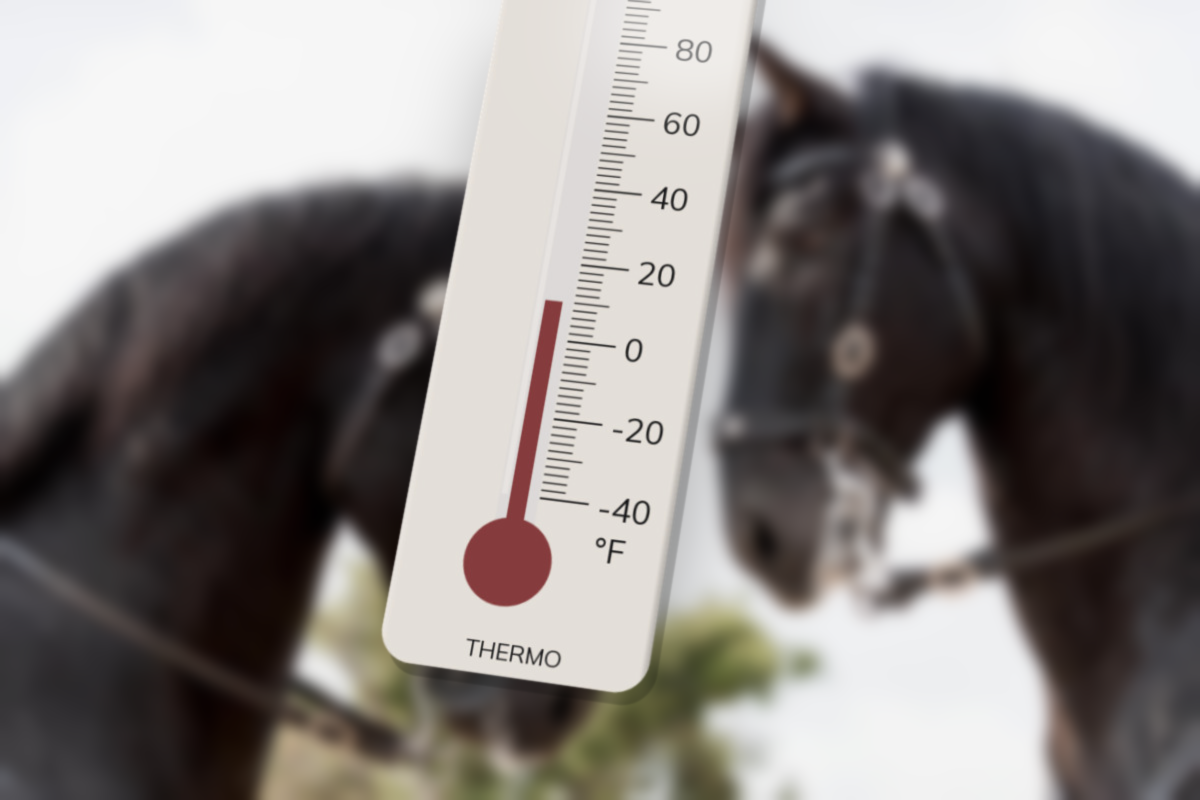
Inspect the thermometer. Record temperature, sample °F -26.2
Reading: °F 10
